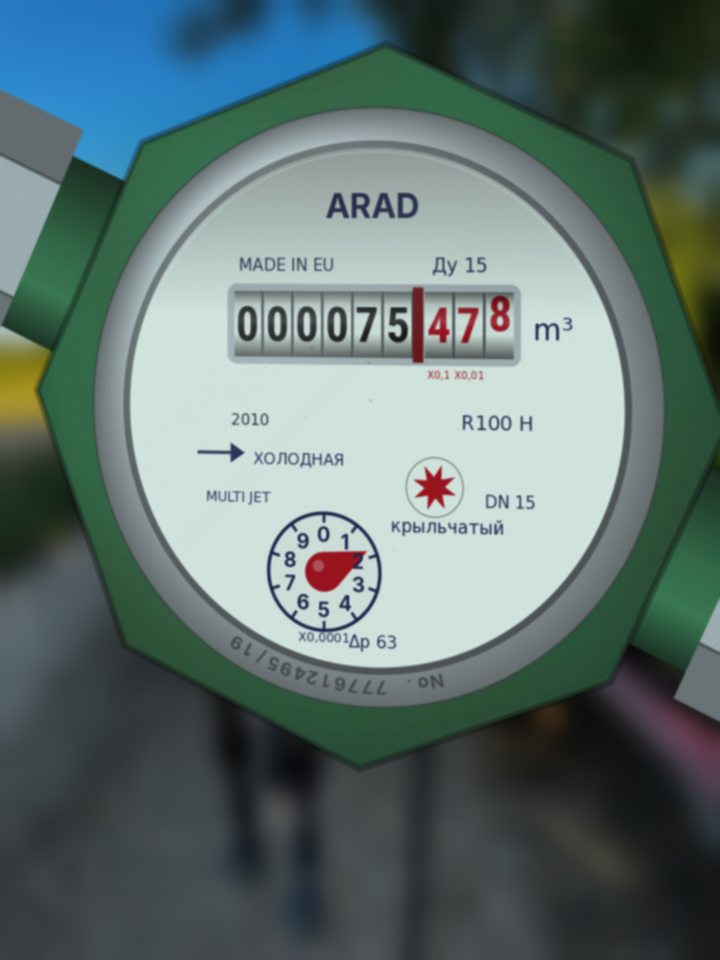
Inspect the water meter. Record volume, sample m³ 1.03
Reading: m³ 75.4781
